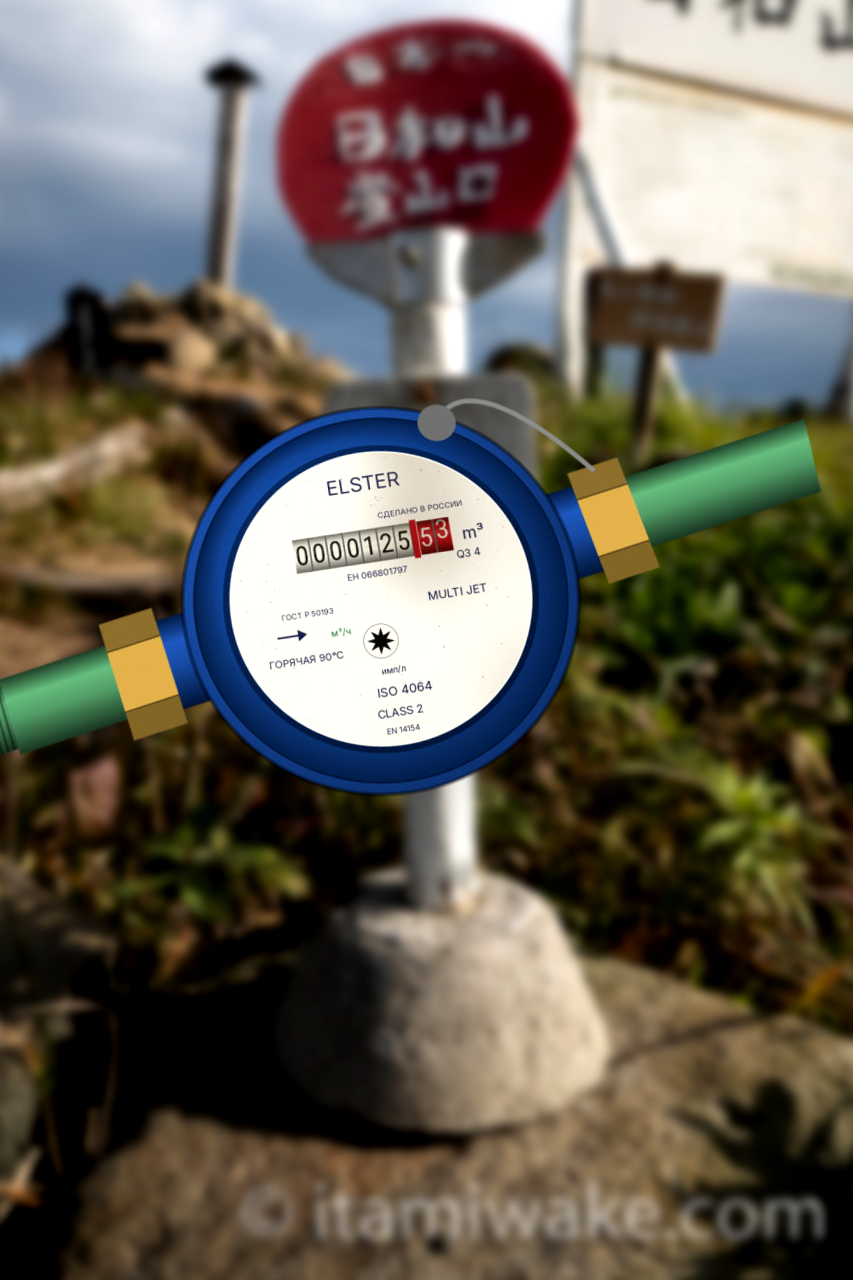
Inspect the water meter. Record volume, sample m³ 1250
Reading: m³ 125.53
